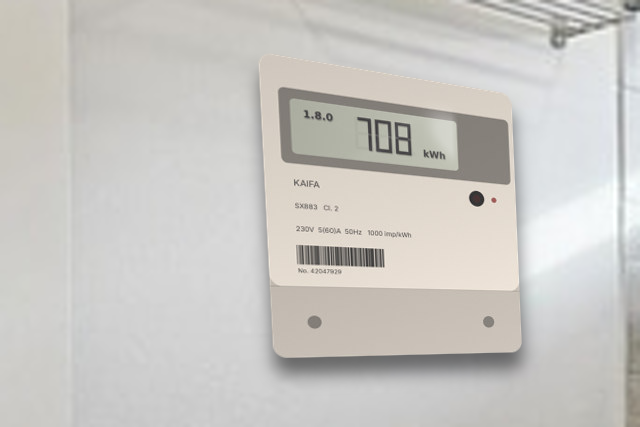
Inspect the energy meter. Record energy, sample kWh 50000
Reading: kWh 708
